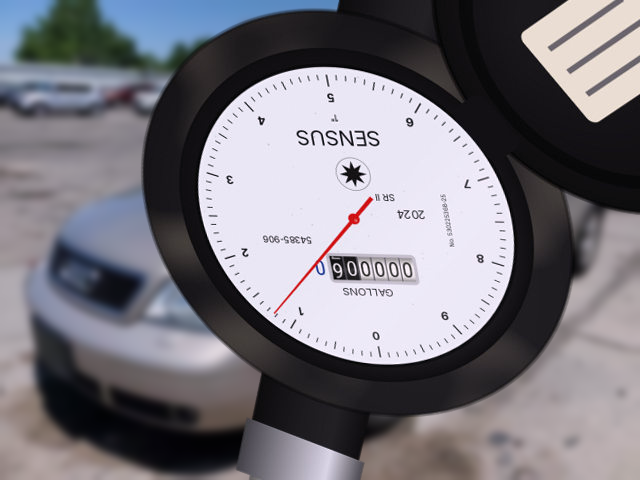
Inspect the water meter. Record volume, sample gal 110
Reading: gal 61.2
